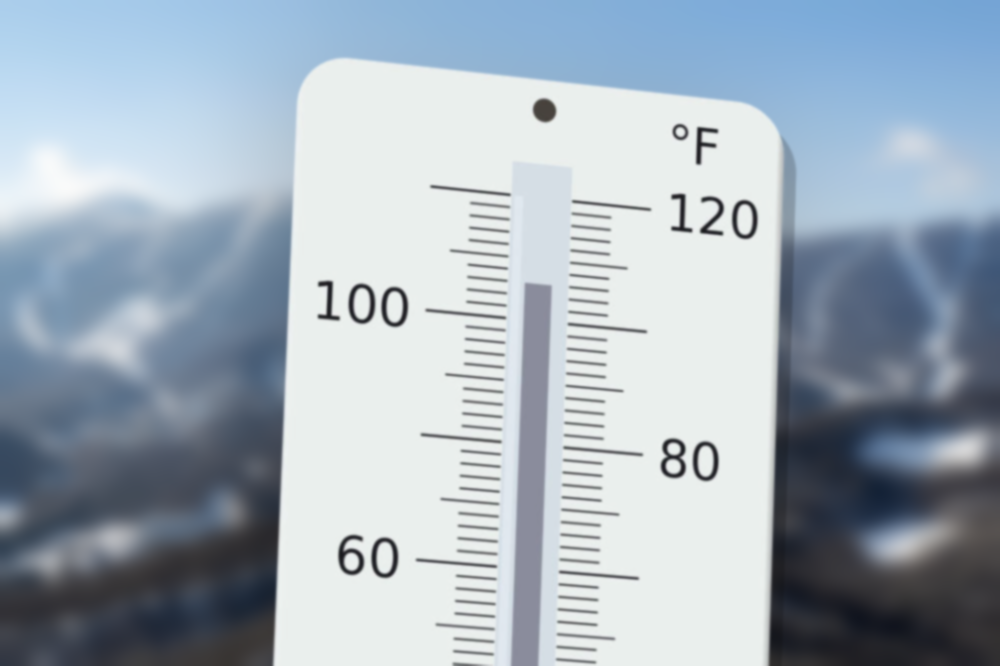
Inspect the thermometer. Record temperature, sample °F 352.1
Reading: °F 106
